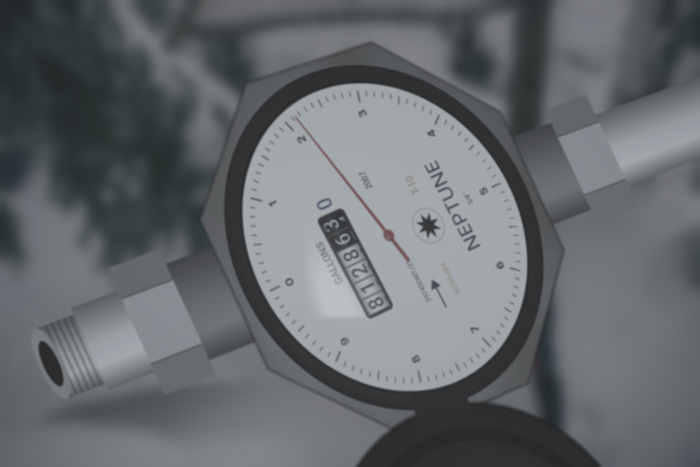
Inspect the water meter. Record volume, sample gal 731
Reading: gal 8128632.1
